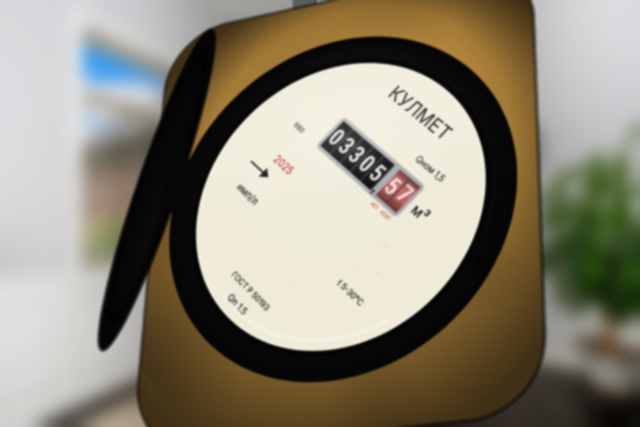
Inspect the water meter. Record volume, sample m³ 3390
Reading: m³ 3305.57
